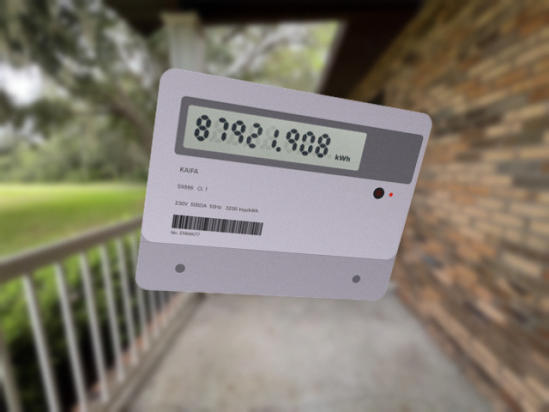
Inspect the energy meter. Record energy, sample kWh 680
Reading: kWh 87921.908
